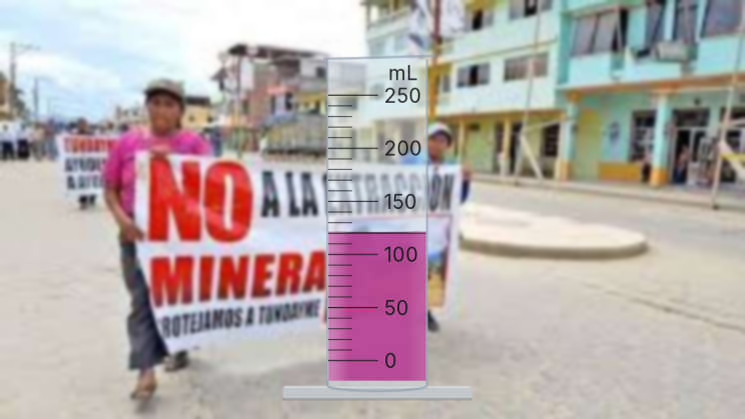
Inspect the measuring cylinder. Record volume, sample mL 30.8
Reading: mL 120
